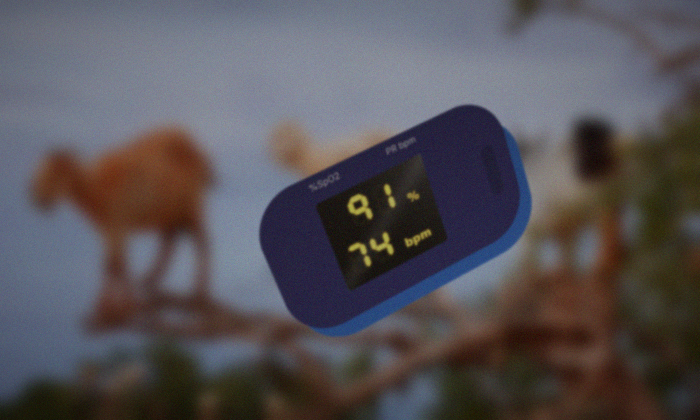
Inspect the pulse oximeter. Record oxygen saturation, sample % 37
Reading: % 91
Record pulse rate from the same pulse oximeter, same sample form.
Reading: bpm 74
